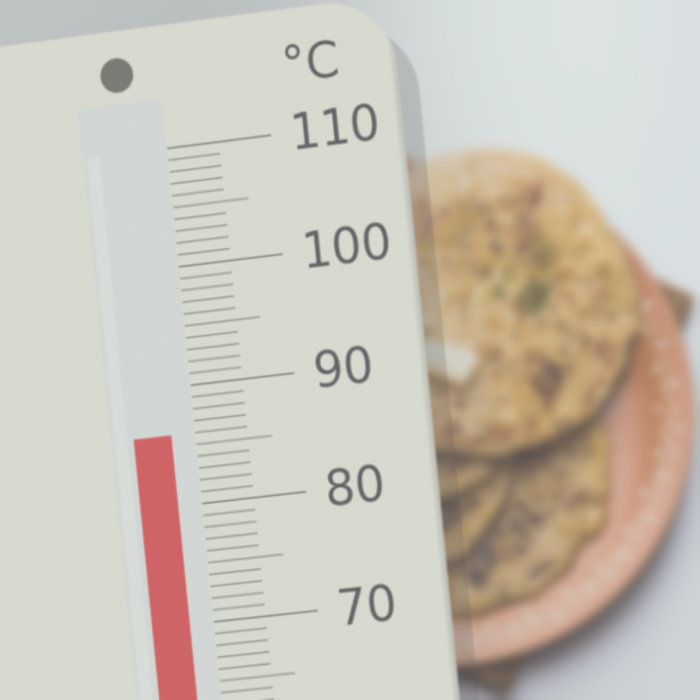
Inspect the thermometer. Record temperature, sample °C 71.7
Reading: °C 86
